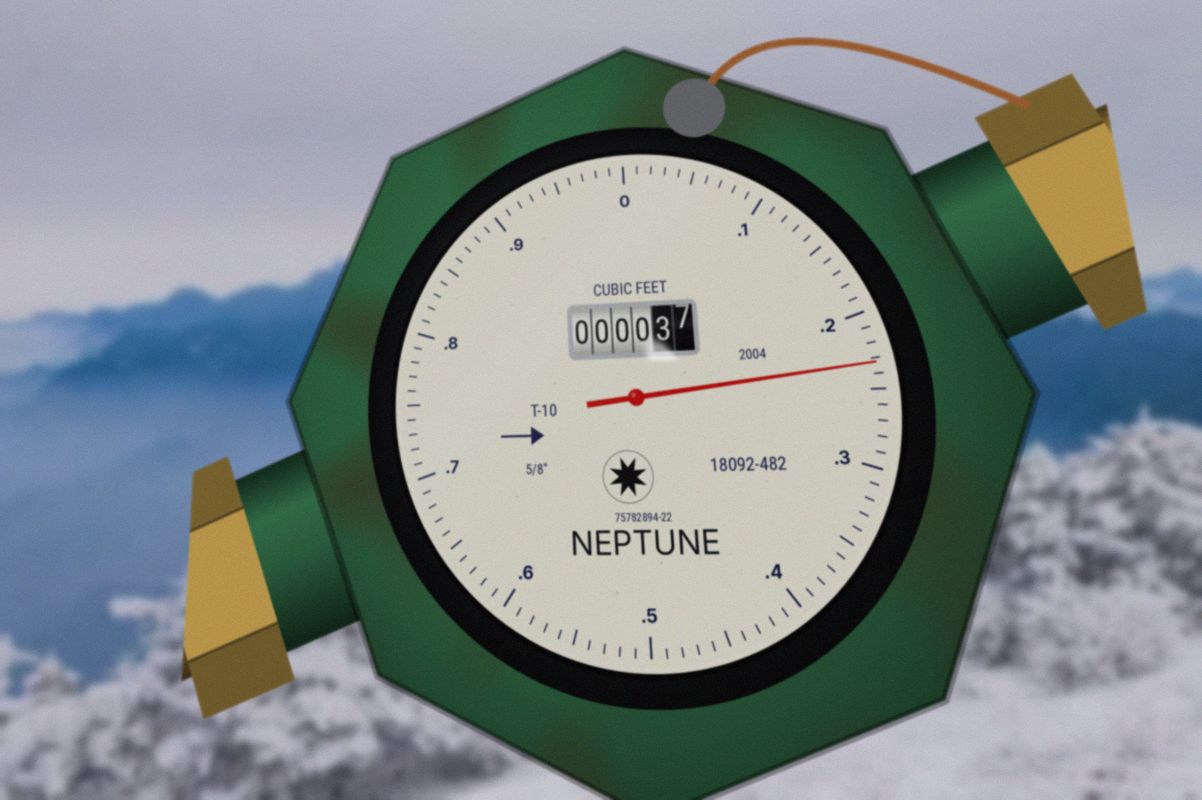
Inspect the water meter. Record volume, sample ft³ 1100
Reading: ft³ 37.23
